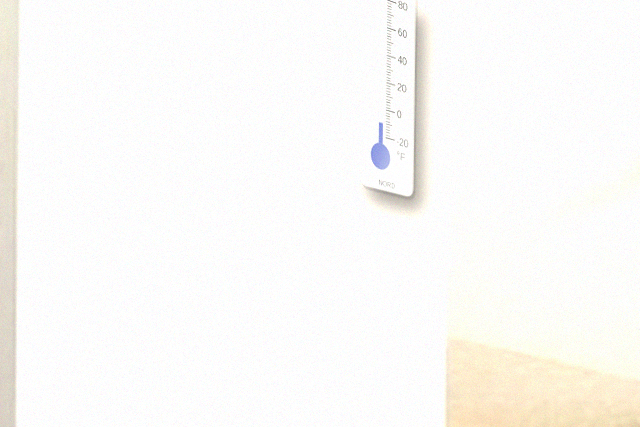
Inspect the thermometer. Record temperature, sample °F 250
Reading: °F -10
